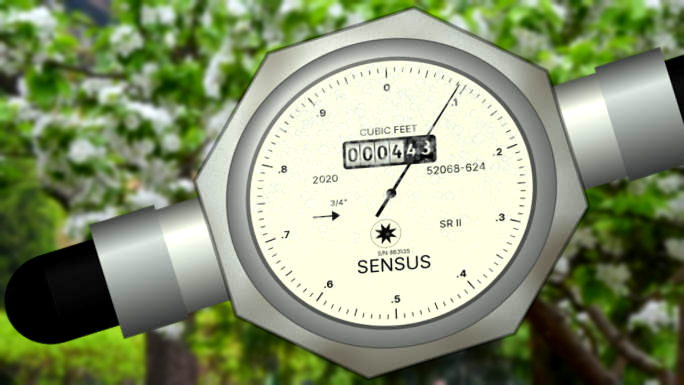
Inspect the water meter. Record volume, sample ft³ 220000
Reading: ft³ 443.09
